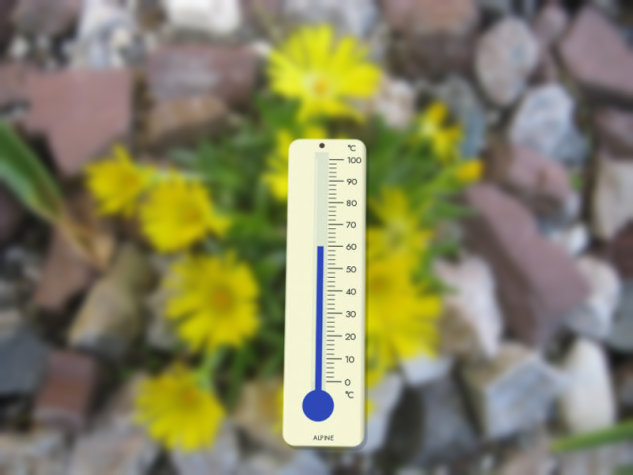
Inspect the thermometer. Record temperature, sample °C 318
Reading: °C 60
